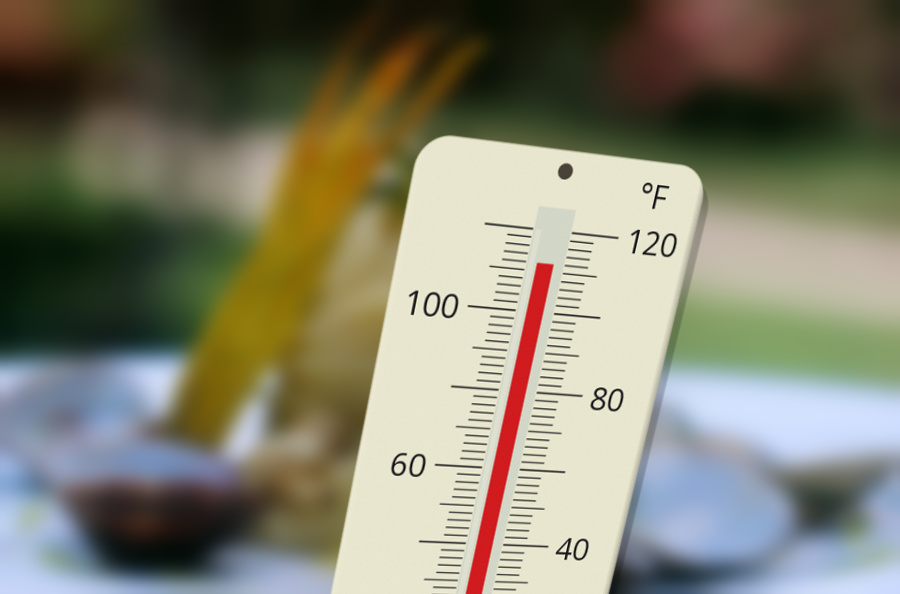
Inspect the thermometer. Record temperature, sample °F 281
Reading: °F 112
